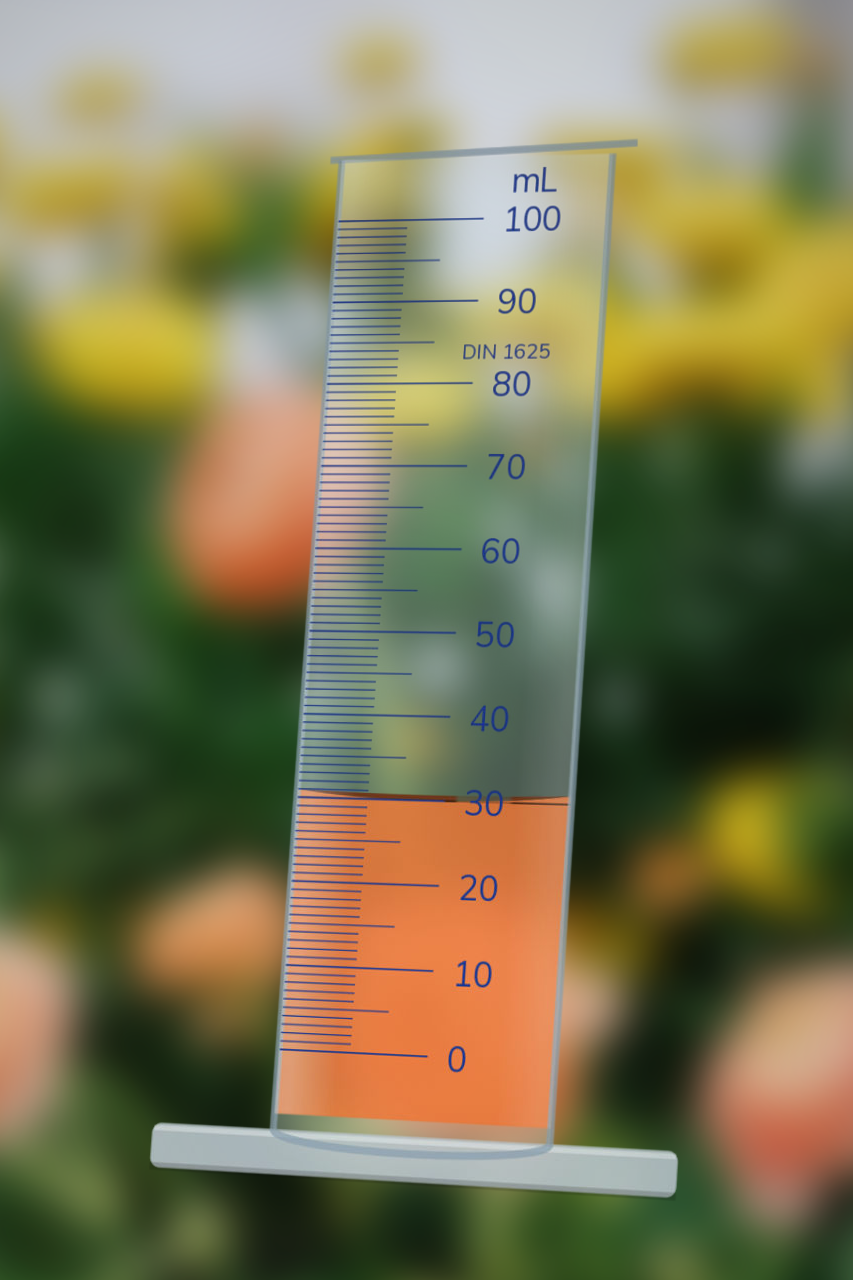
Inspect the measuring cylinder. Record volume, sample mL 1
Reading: mL 30
